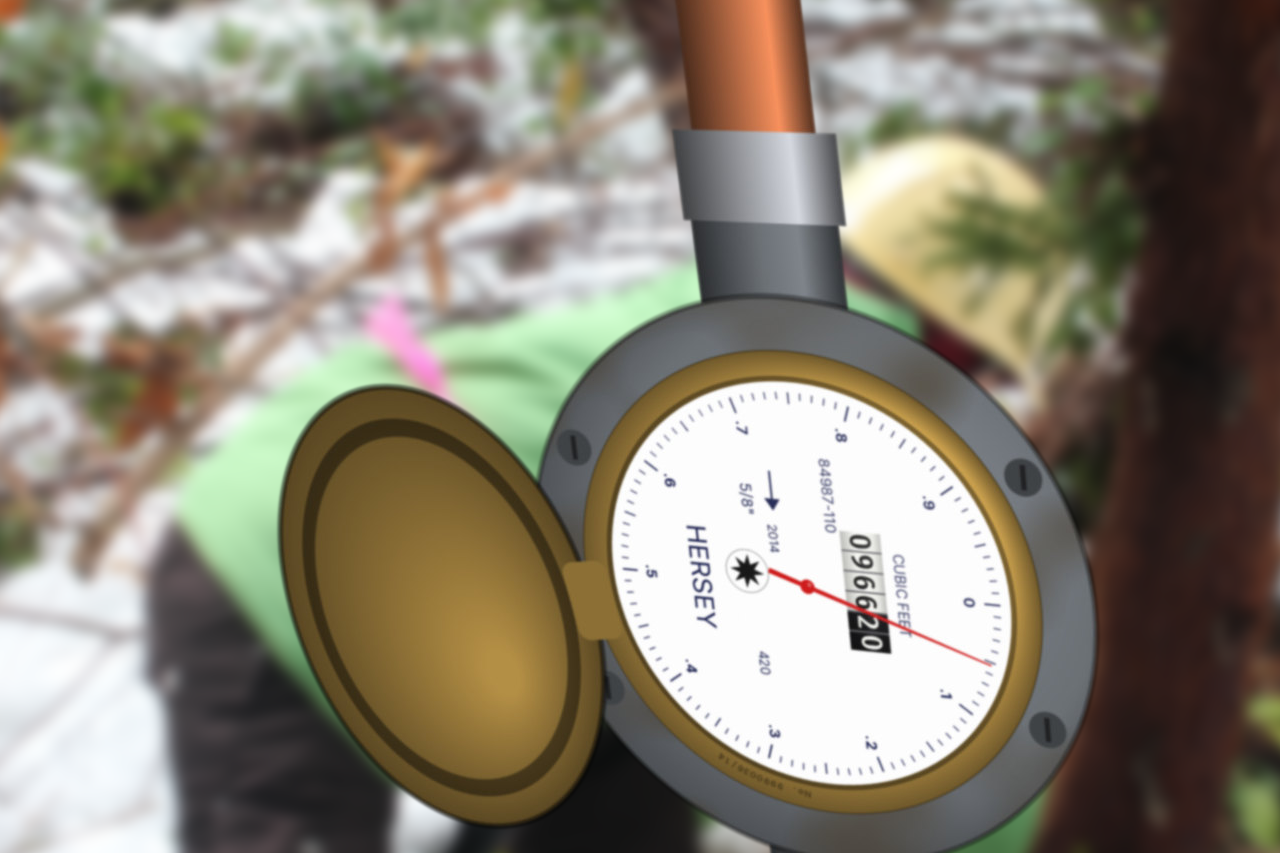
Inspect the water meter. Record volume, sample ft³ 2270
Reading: ft³ 96620.05
